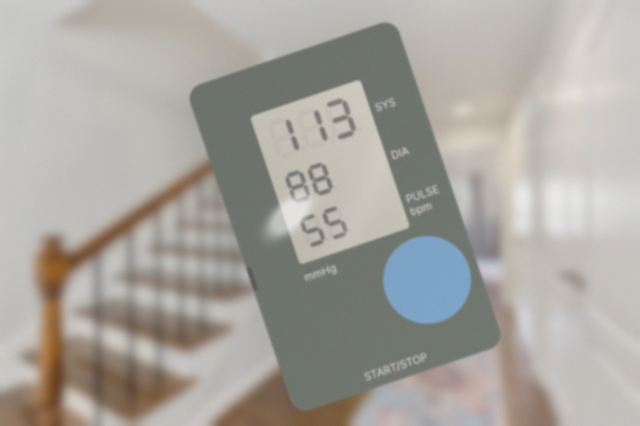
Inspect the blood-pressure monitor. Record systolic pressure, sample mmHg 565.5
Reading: mmHg 113
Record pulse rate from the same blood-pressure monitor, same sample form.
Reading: bpm 55
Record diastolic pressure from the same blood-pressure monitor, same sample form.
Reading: mmHg 88
